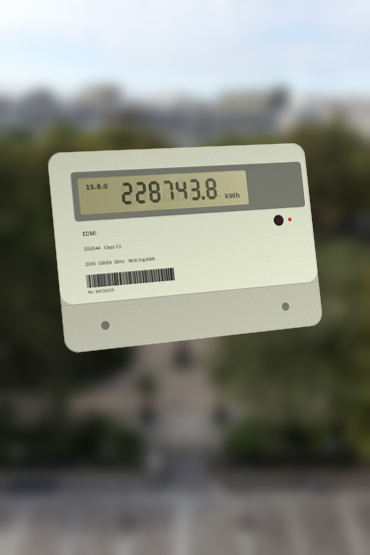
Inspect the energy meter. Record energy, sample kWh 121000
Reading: kWh 228743.8
